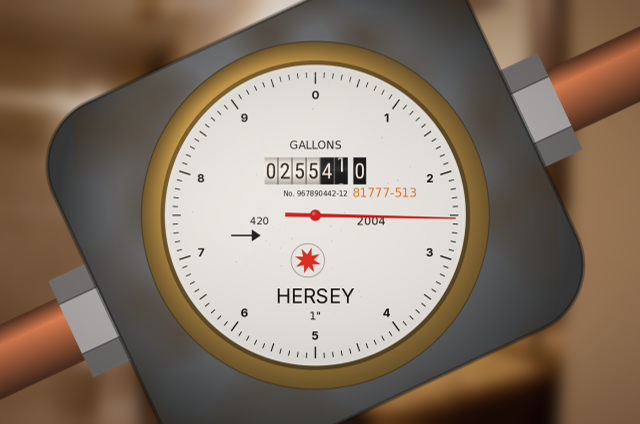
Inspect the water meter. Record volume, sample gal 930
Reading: gal 255412.5
